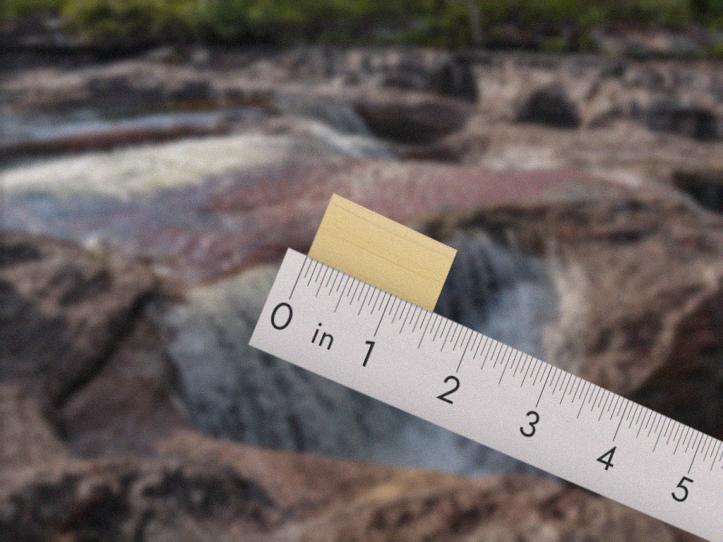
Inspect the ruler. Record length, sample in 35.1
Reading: in 1.5
